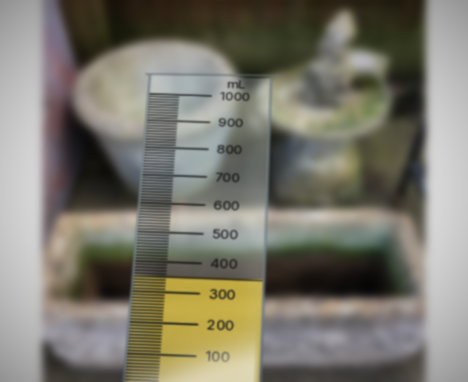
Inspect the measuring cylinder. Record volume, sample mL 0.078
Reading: mL 350
